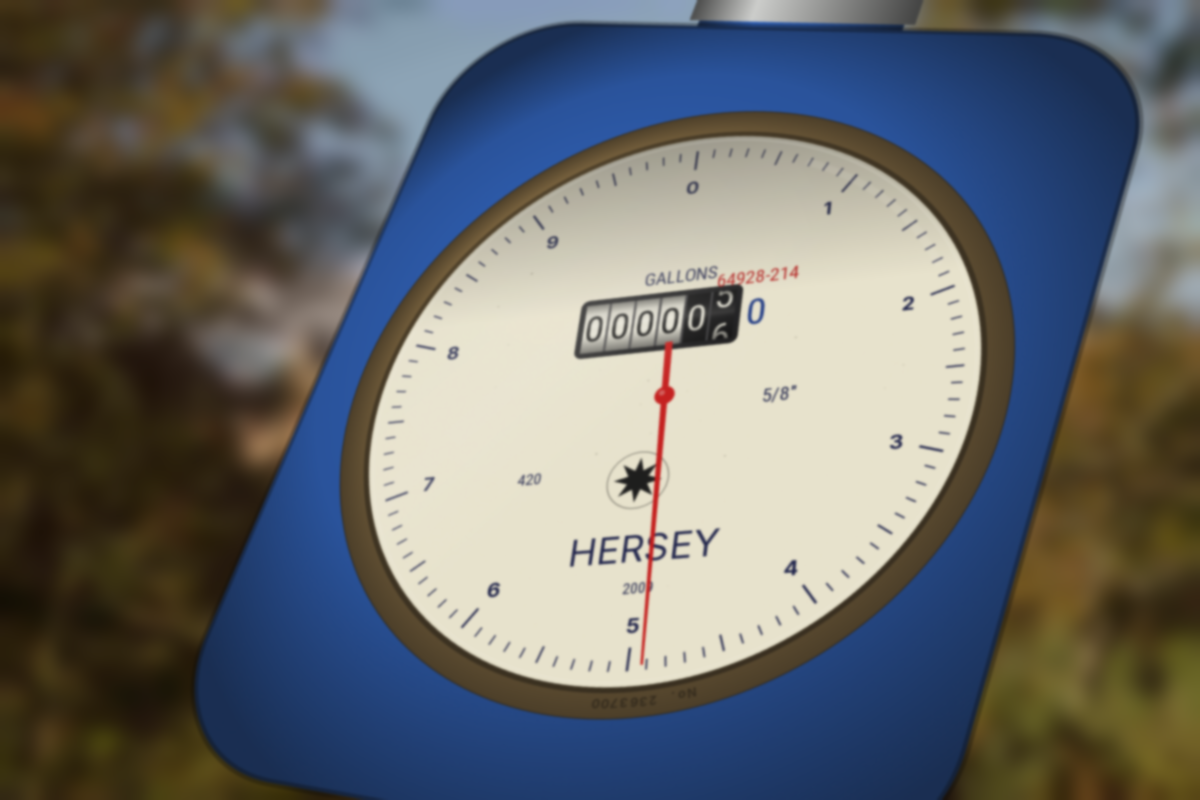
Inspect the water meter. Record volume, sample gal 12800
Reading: gal 54.9
